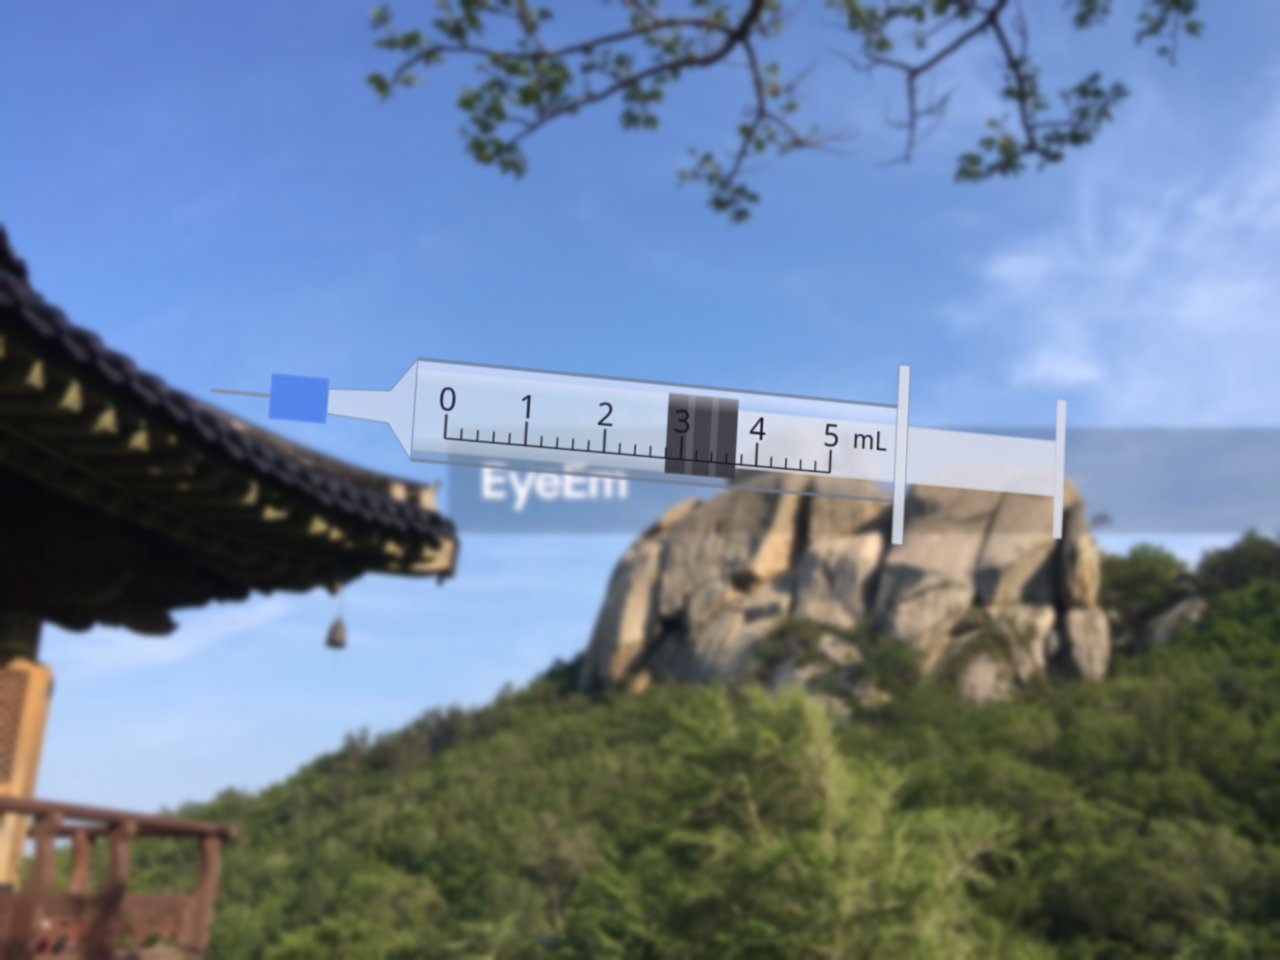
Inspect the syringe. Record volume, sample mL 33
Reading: mL 2.8
